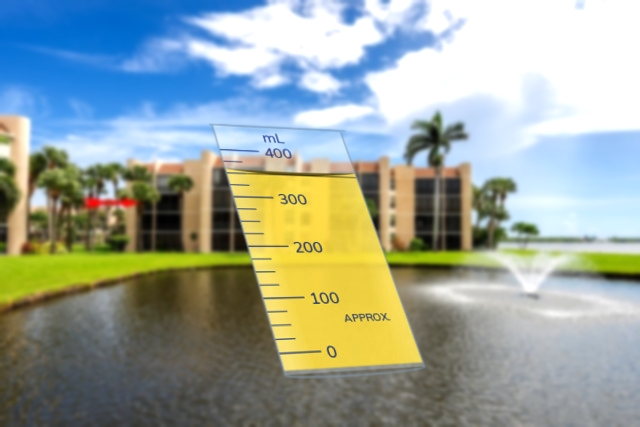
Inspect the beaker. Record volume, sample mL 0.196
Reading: mL 350
